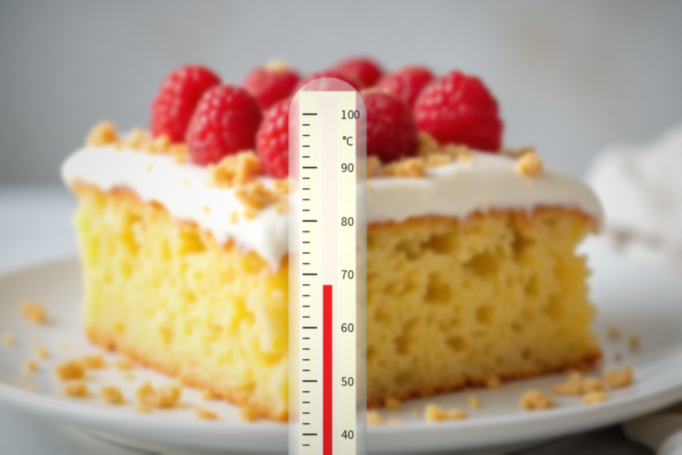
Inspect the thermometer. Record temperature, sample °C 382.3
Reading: °C 68
